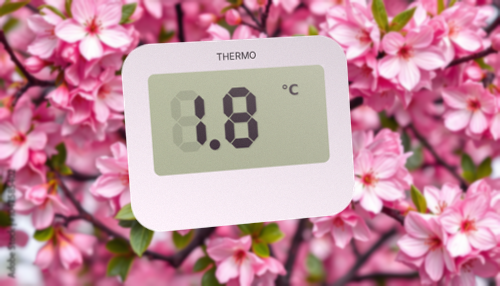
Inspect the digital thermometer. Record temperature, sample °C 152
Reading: °C 1.8
